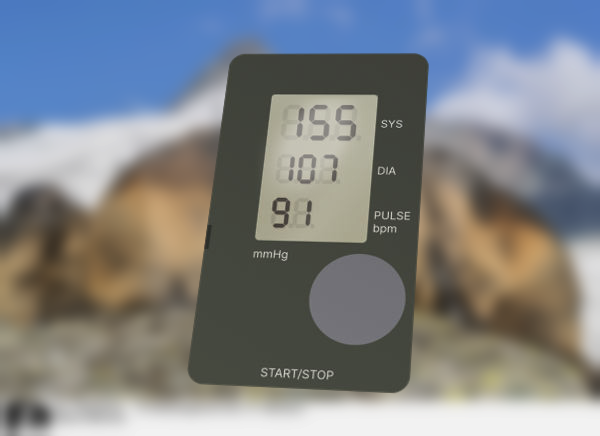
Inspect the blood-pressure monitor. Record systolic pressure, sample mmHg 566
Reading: mmHg 155
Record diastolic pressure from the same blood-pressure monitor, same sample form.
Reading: mmHg 107
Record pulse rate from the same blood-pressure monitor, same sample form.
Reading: bpm 91
